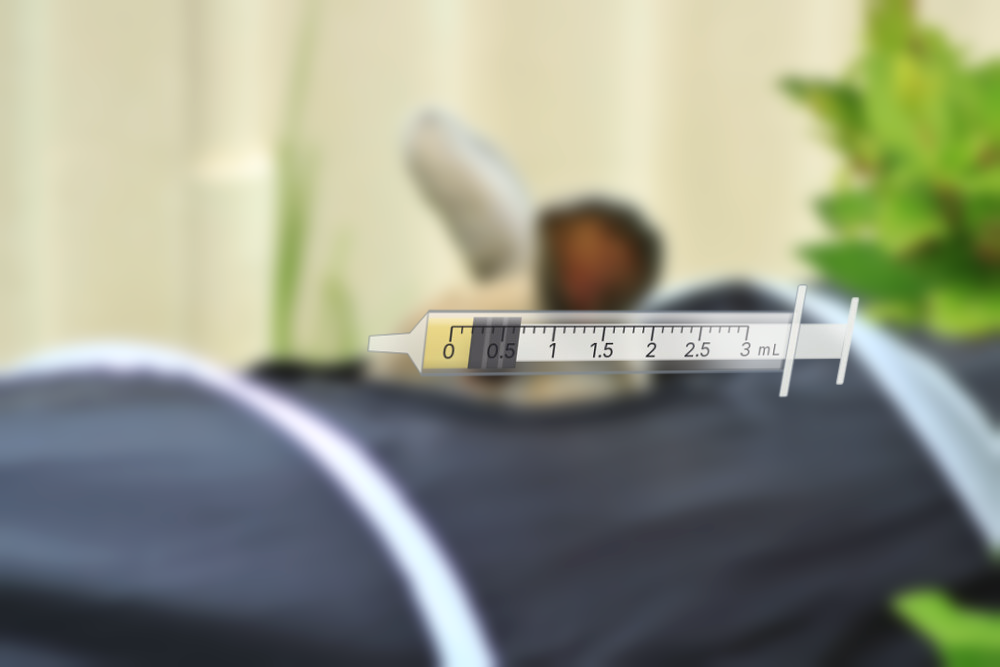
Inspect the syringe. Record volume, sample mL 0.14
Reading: mL 0.2
